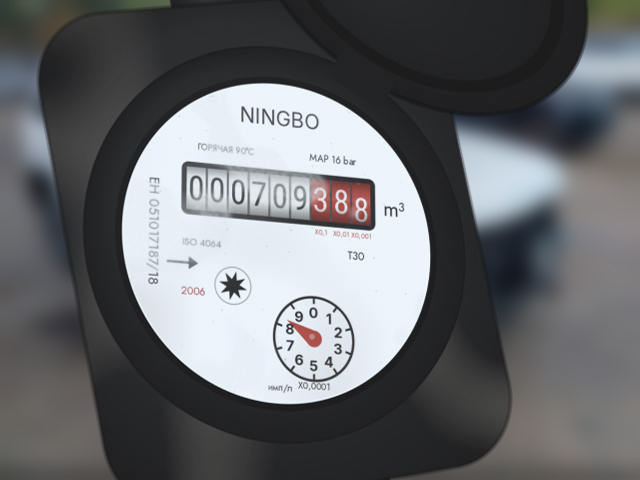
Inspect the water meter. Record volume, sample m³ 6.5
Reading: m³ 709.3878
